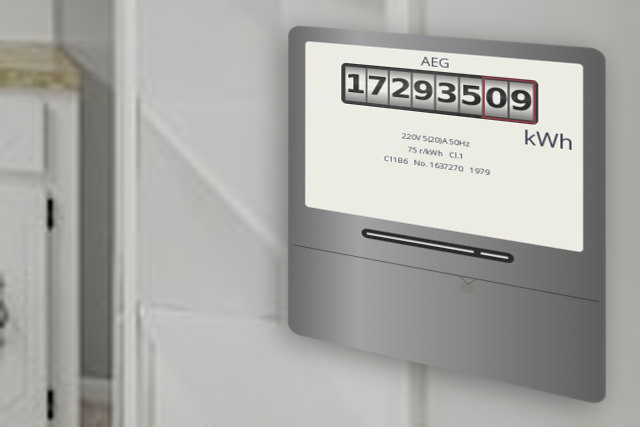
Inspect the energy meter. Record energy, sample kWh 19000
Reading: kWh 172935.09
